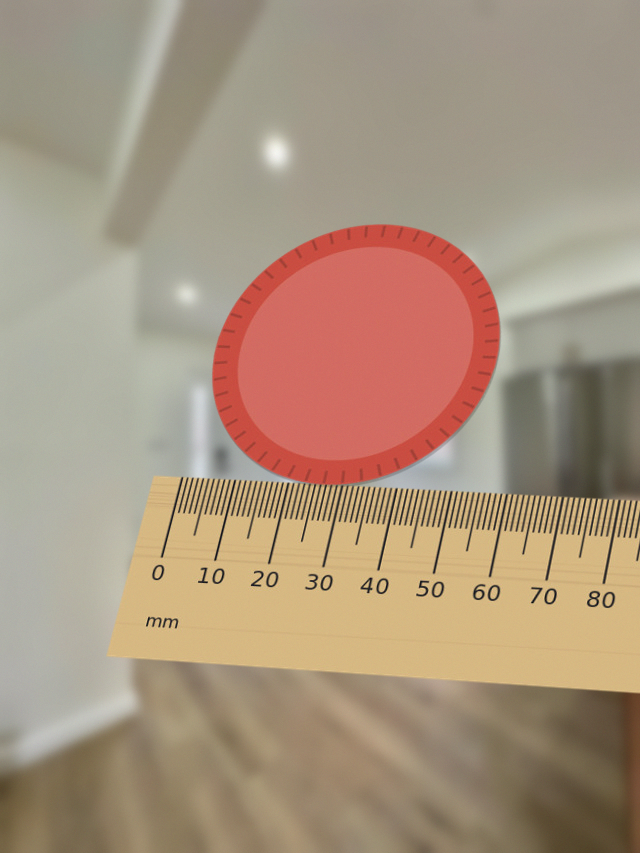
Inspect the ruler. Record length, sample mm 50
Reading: mm 53
